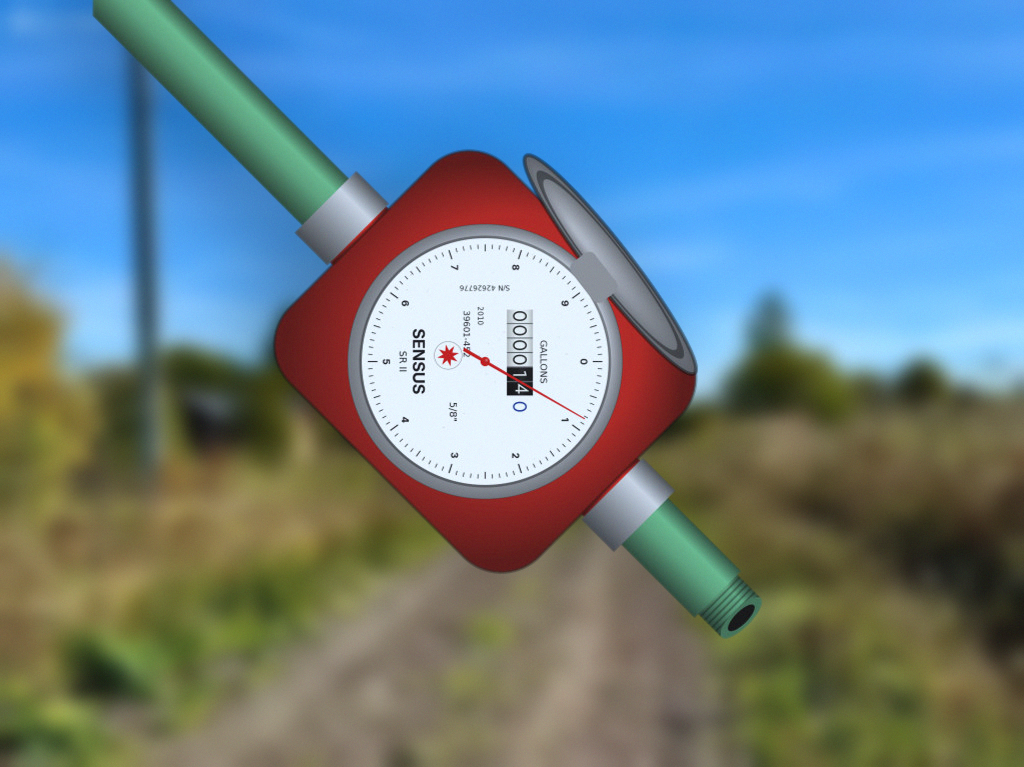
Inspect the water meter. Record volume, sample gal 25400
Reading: gal 140.8
